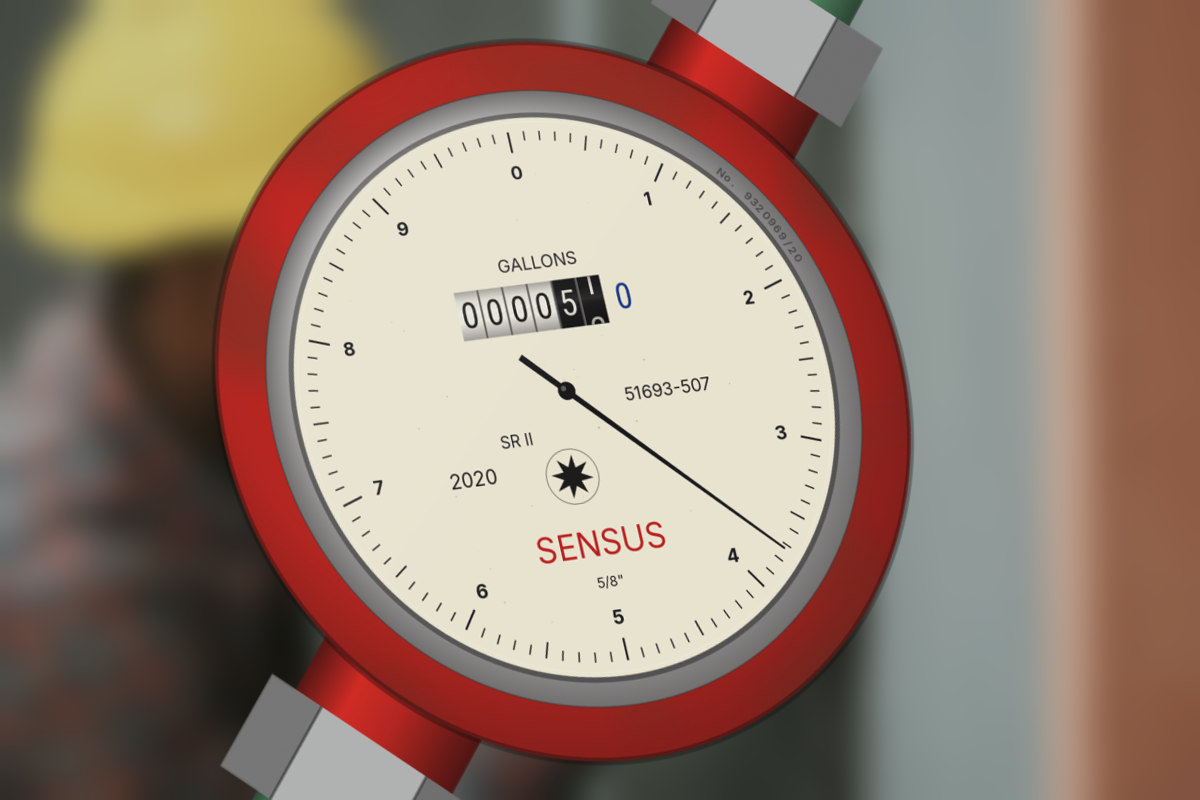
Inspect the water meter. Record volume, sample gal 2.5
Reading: gal 513.7
